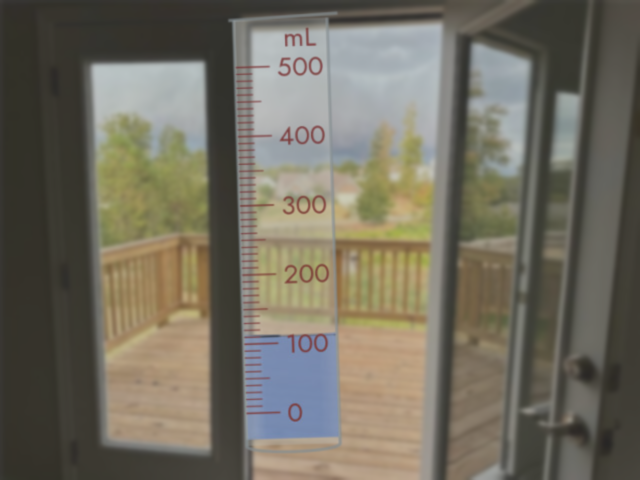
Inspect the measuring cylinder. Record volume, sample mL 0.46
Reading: mL 110
